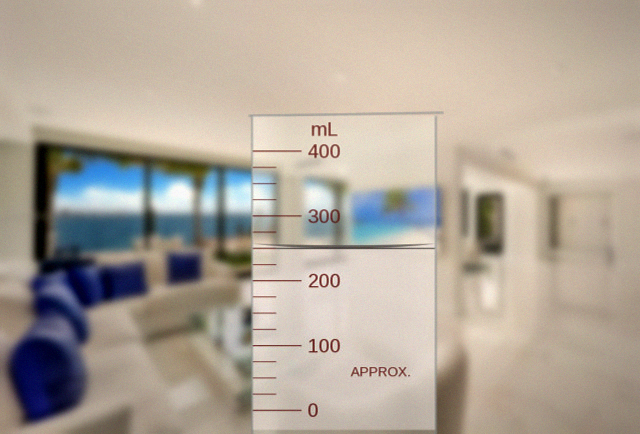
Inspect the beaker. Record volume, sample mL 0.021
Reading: mL 250
